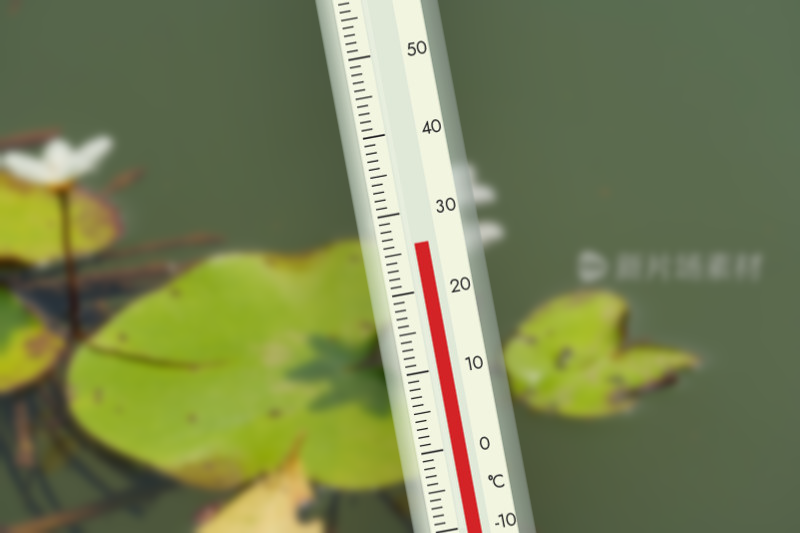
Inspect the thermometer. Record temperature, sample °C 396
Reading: °C 26
